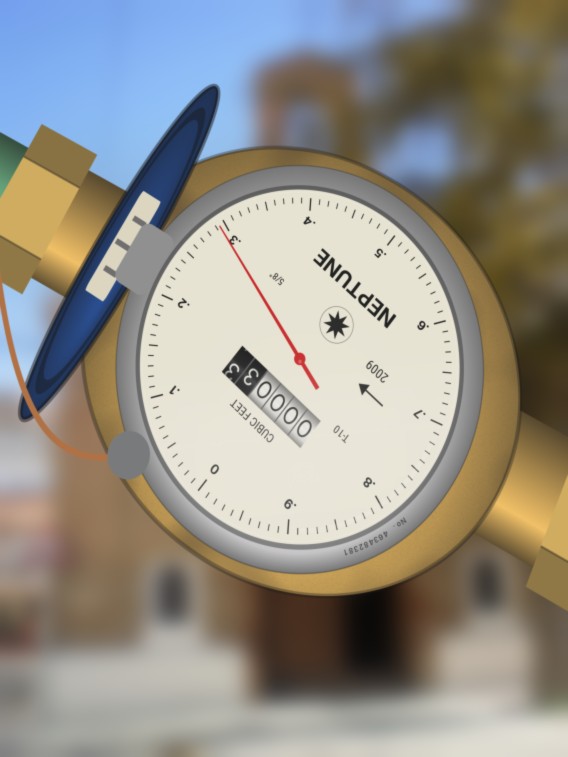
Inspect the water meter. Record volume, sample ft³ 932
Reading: ft³ 33.29
